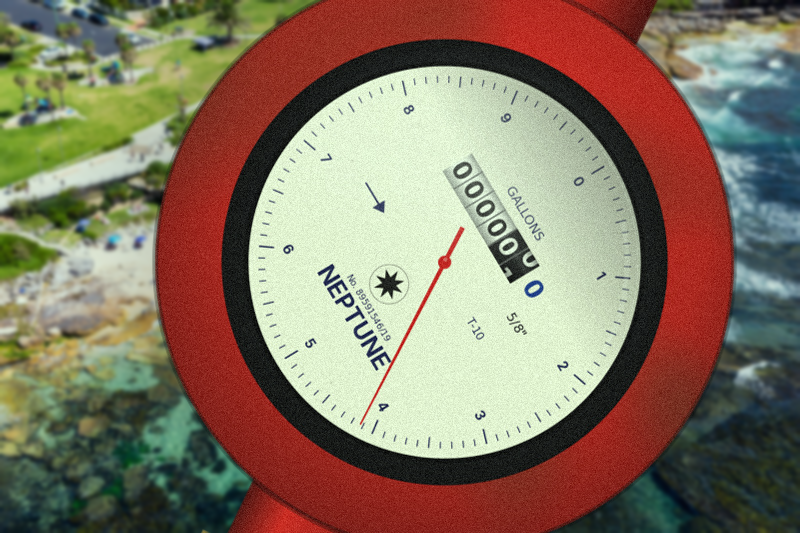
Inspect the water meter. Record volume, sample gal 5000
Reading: gal 4.1
